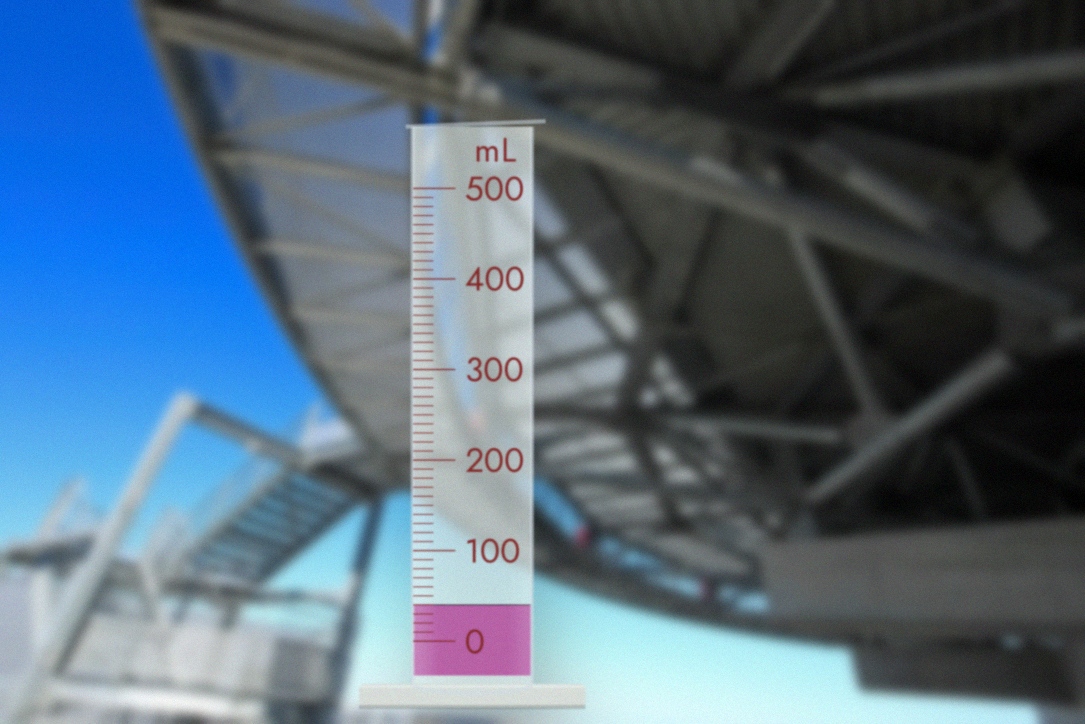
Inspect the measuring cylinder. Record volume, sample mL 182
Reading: mL 40
